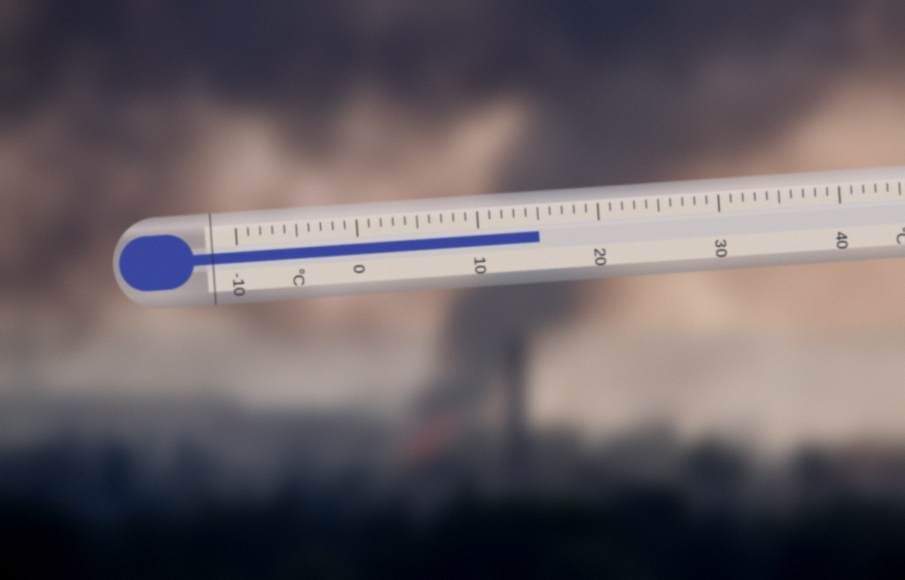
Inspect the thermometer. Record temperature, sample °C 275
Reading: °C 15
